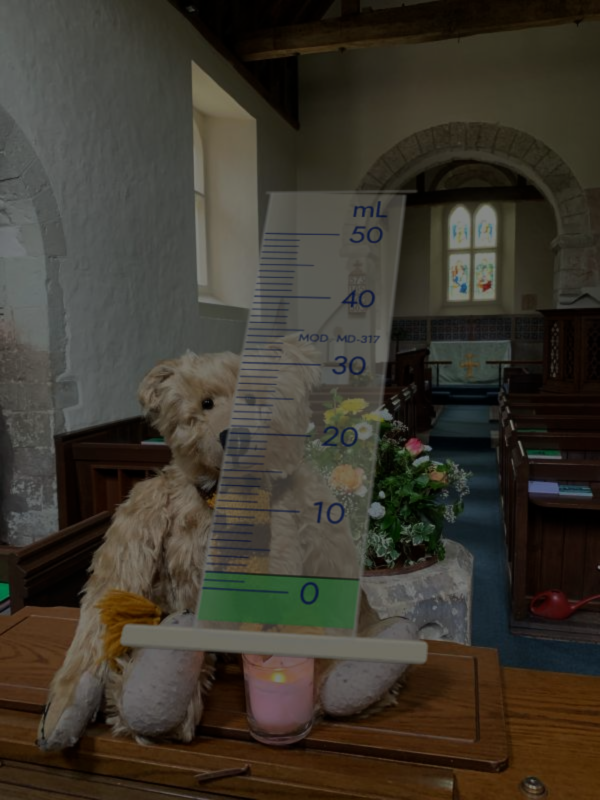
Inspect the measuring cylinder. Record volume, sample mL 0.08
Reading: mL 2
